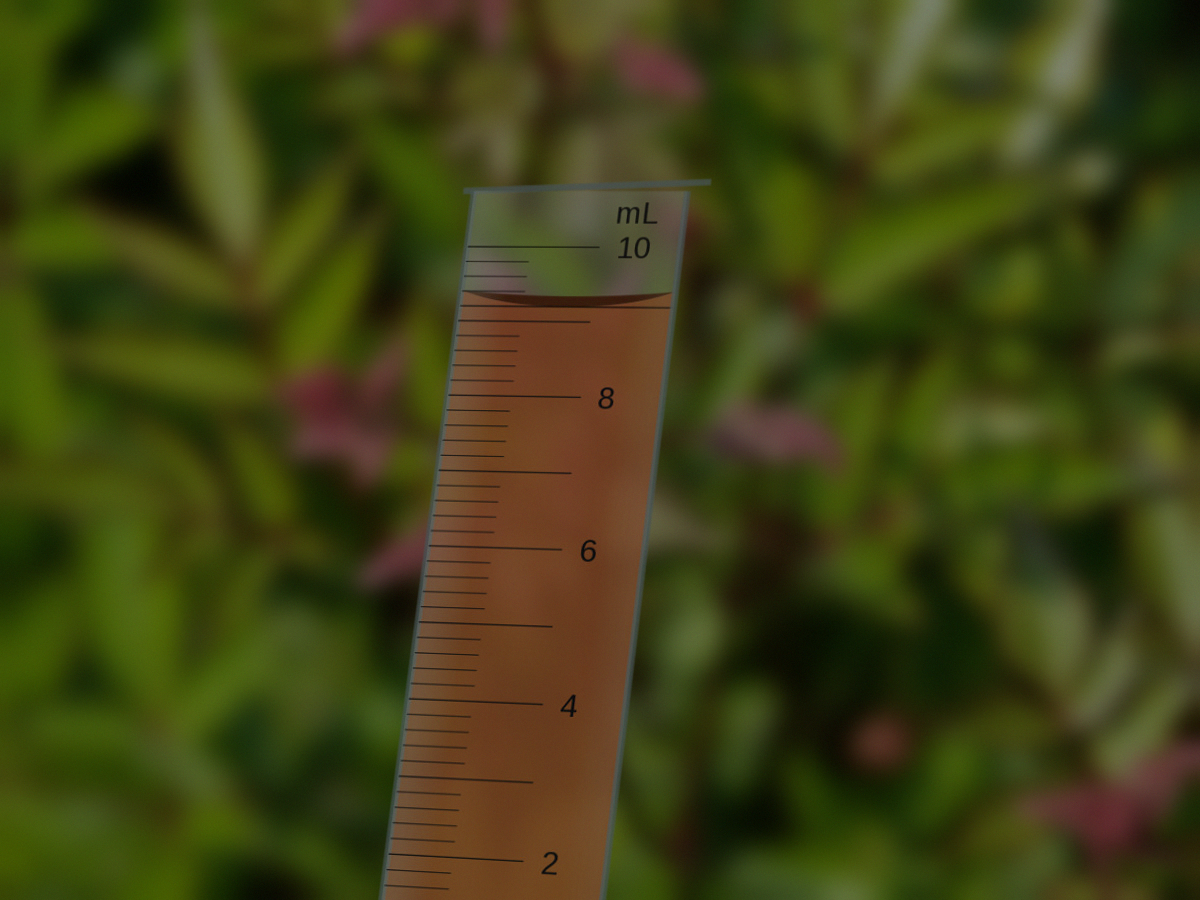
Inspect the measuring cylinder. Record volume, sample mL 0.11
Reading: mL 9.2
